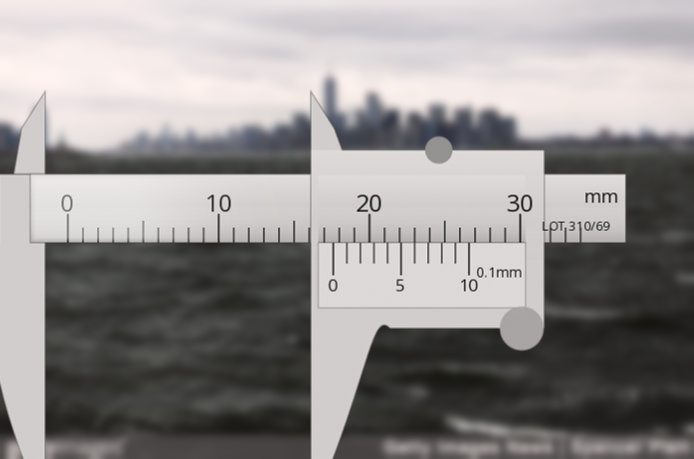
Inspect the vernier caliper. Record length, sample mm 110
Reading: mm 17.6
